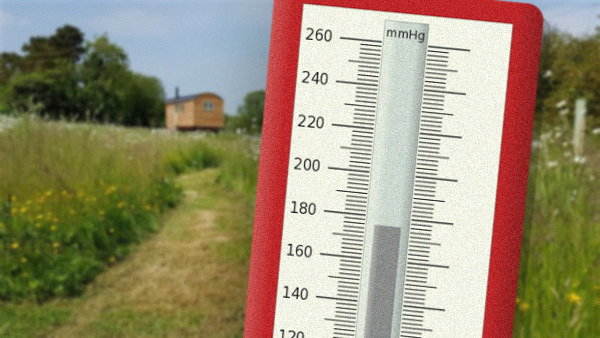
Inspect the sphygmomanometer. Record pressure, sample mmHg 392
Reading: mmHg 176
